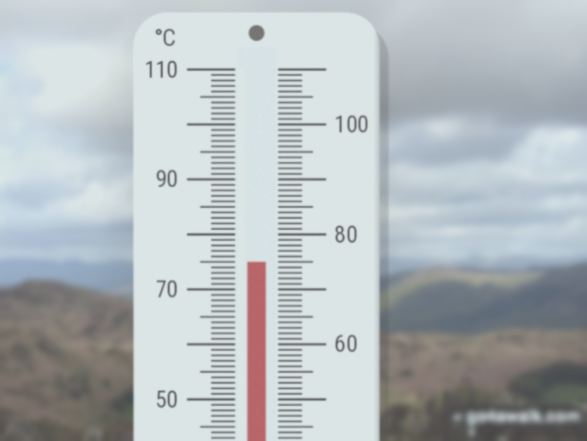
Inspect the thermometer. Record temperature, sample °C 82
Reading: °C 75
